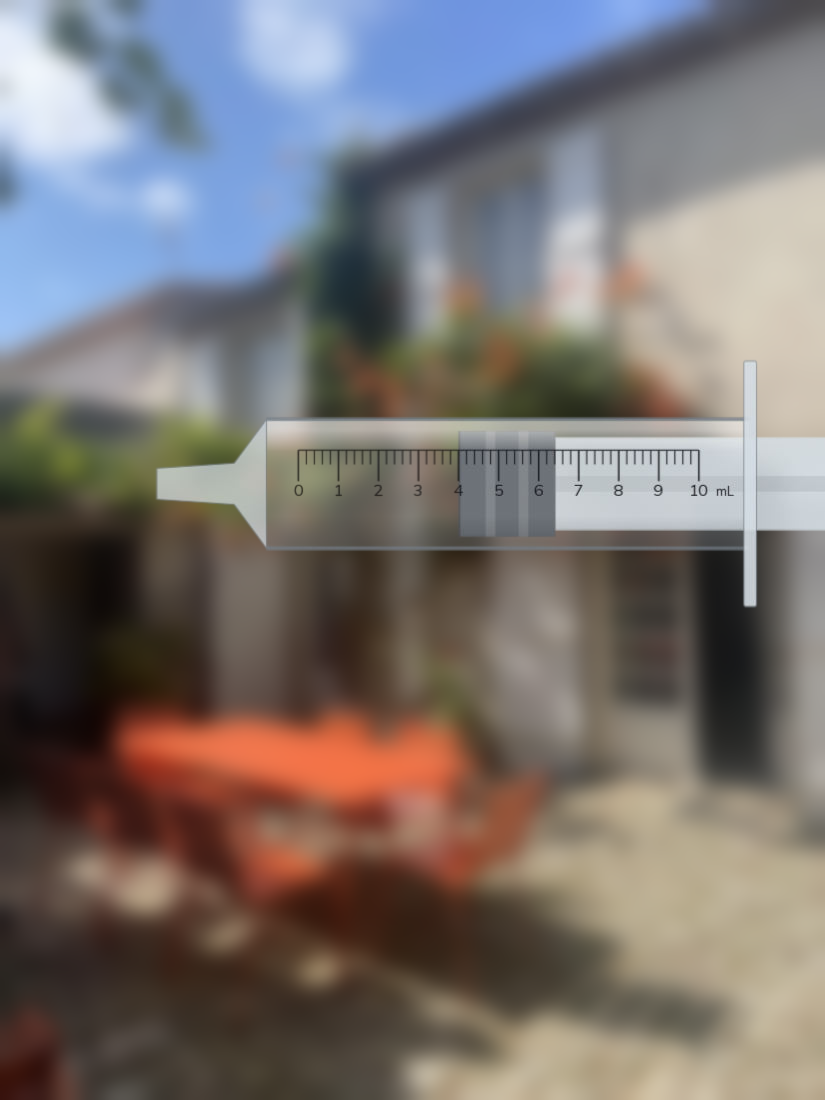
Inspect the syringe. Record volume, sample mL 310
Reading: mL 4
